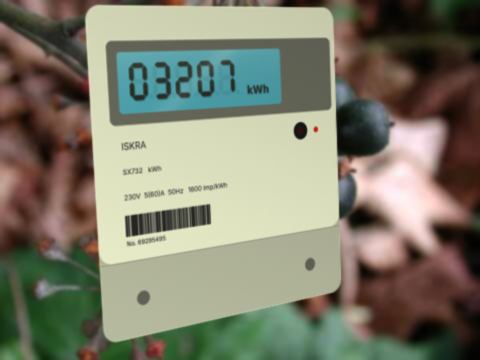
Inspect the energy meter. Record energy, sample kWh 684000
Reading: kWh 3207
